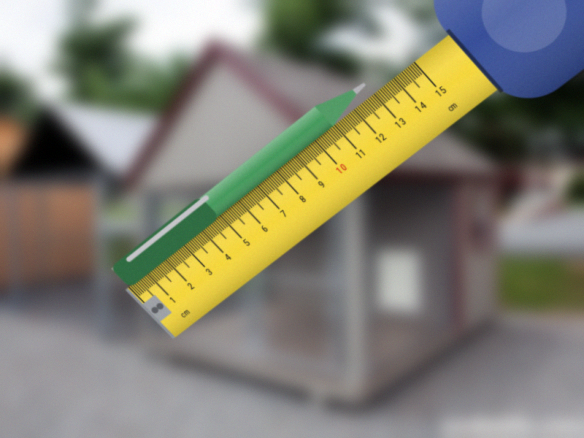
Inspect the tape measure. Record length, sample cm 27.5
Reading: cm 13
